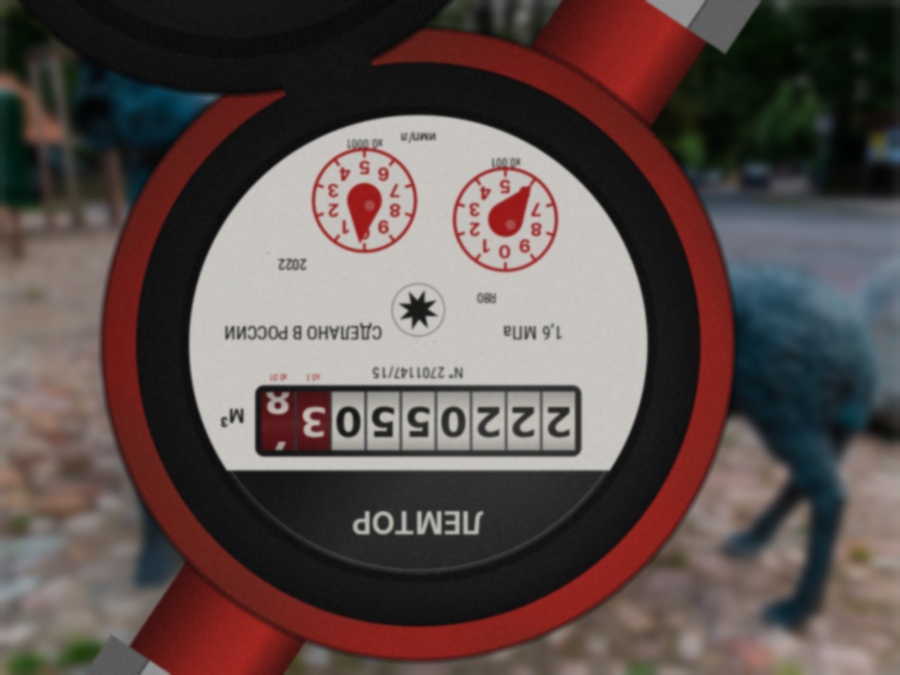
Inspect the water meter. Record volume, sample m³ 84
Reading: m³ 2220550.3760
